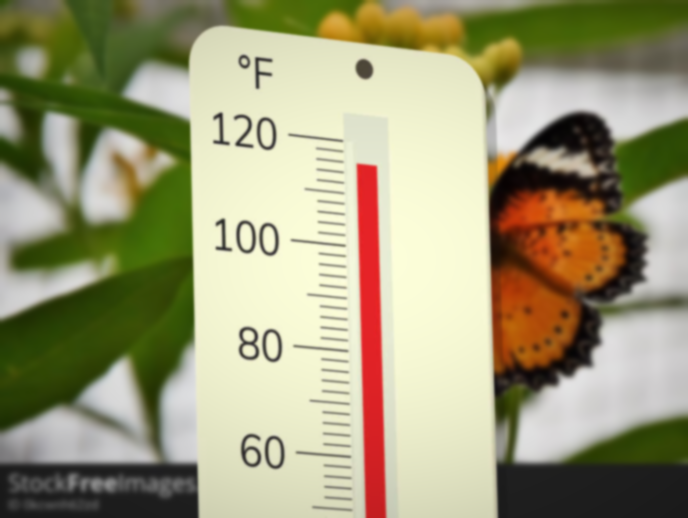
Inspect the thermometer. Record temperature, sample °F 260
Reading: °F 116
